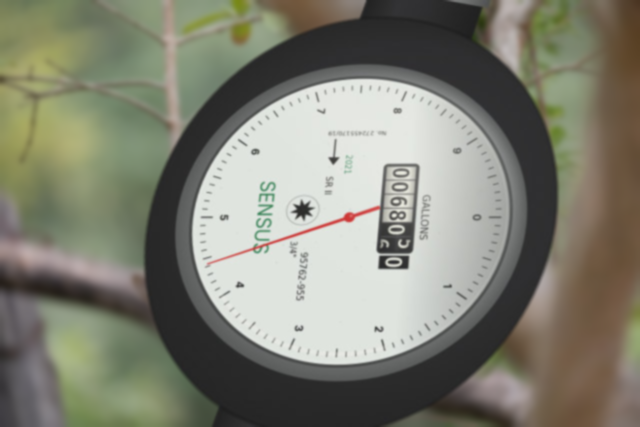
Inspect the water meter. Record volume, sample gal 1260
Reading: gal 68054.4
